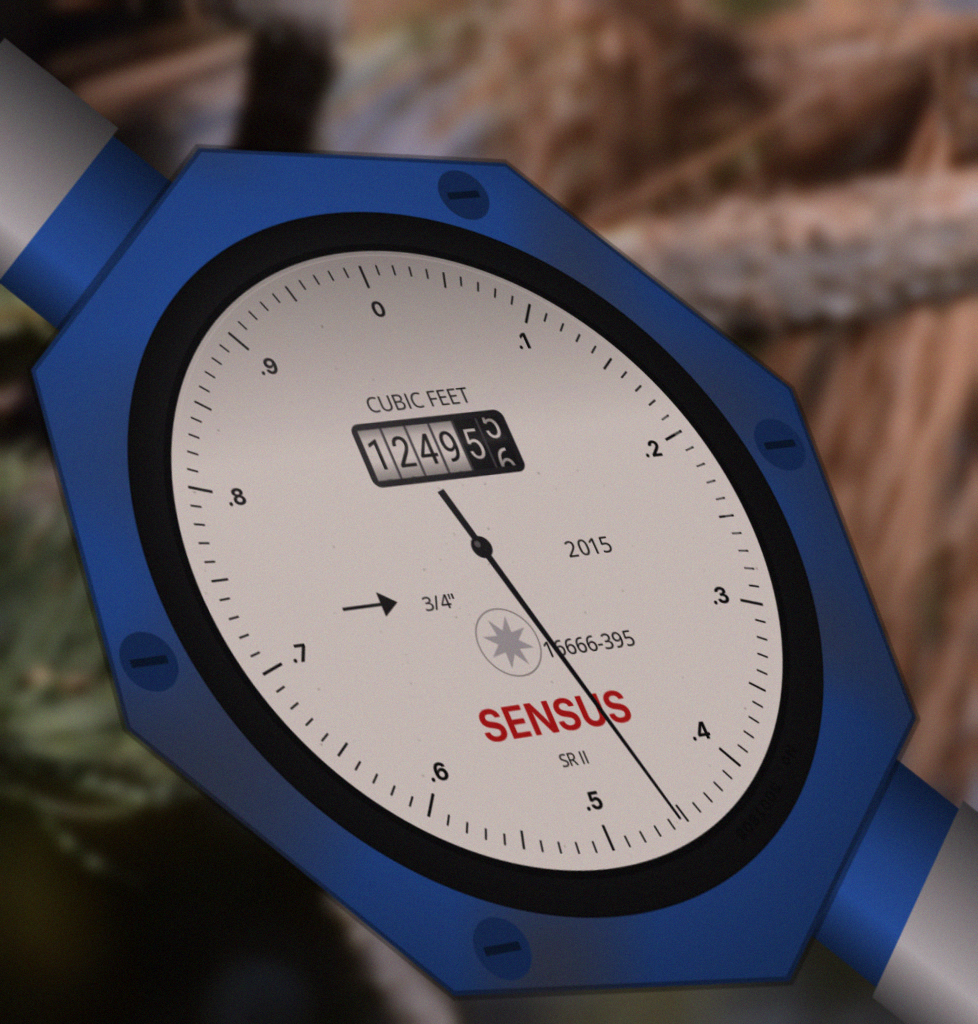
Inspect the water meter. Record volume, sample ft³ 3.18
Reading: ft³ 124955.45
